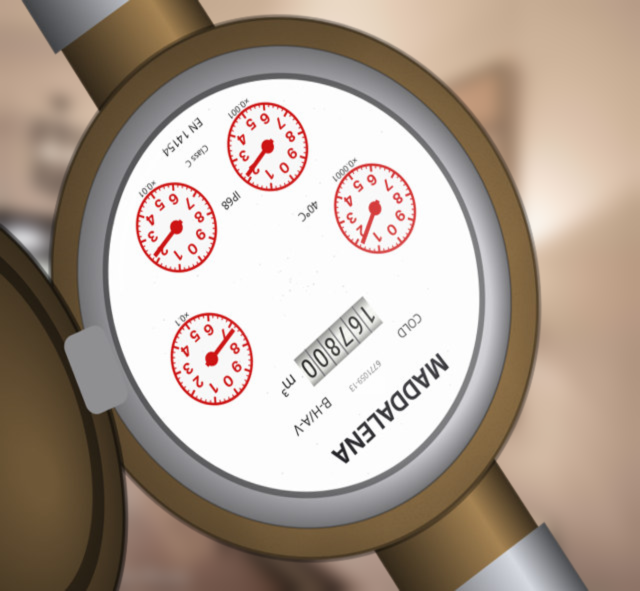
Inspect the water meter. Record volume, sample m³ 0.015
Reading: m³ 167800.7221
